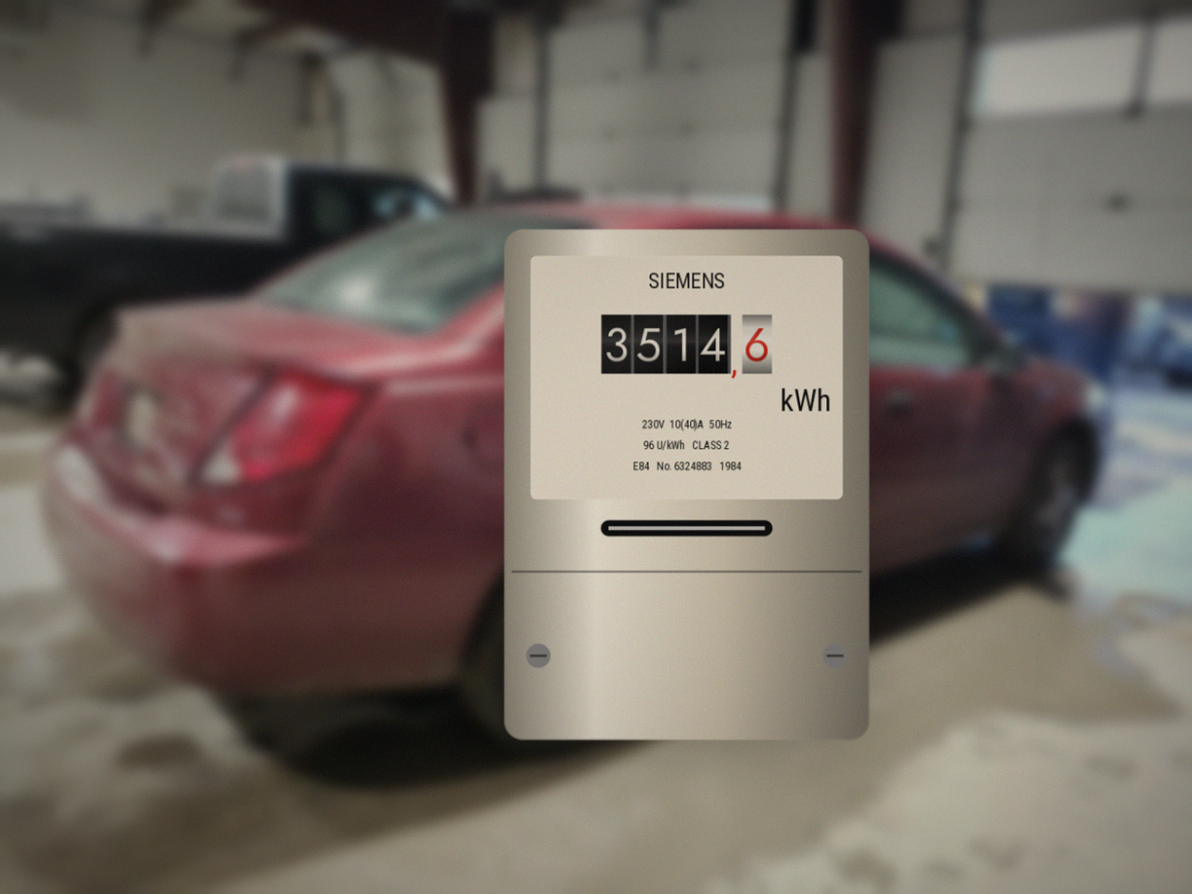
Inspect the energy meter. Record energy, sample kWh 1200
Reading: kWh 3514.6
